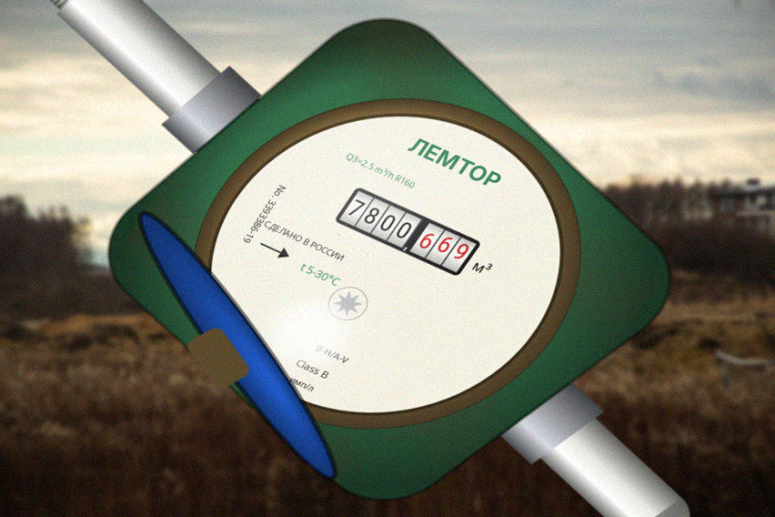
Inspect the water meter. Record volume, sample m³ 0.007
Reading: m³ 7800.669
